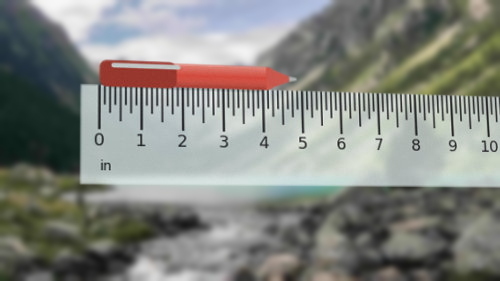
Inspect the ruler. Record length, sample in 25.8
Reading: in 4.875
